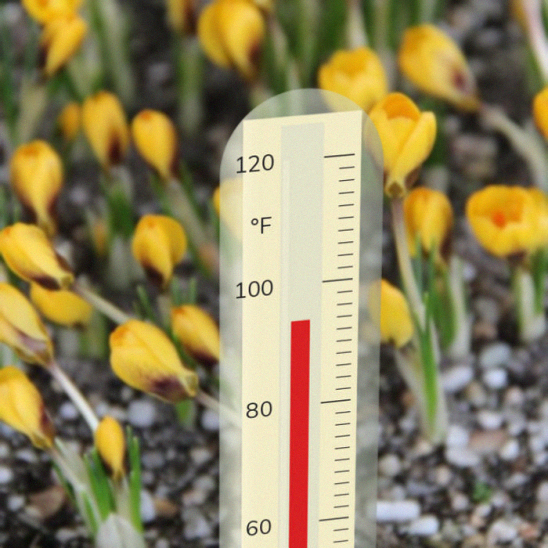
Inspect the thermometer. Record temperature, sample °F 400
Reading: °F 94
